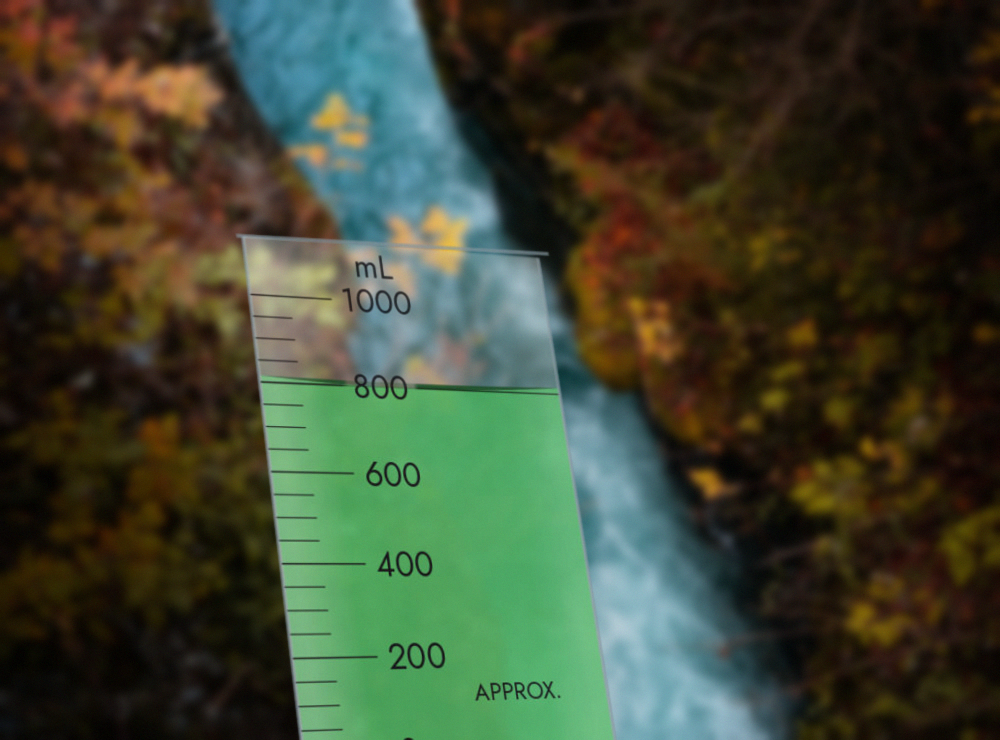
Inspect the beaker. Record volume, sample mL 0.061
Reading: mL 800
